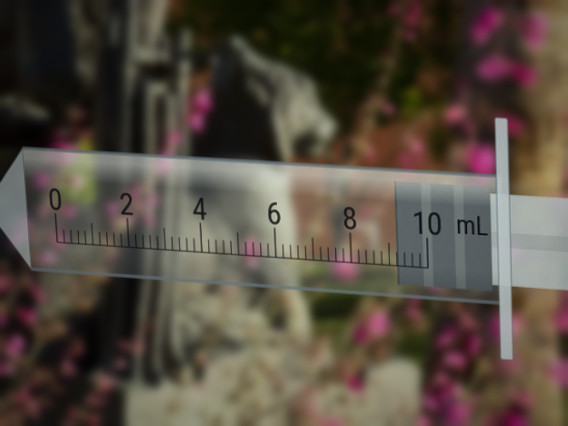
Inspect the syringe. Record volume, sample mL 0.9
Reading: mL 9.2
